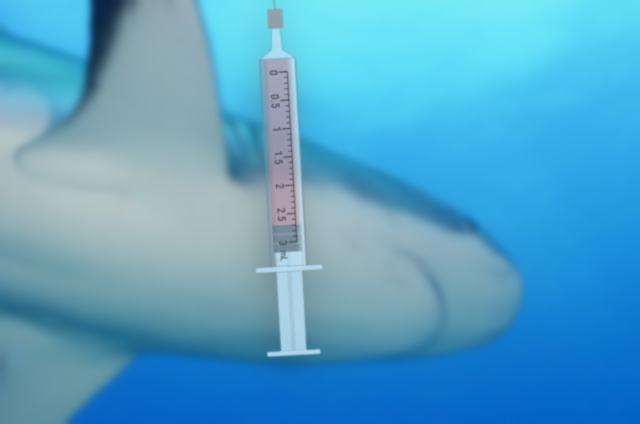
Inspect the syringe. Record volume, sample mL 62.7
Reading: mL 2.7
